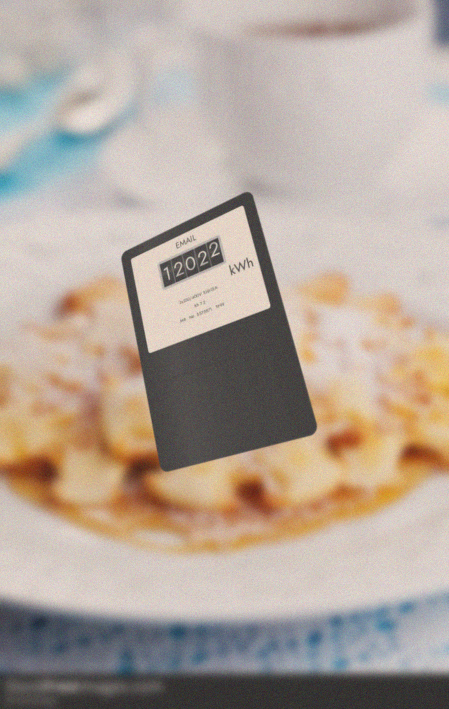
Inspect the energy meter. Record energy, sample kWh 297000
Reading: kWh 12022
